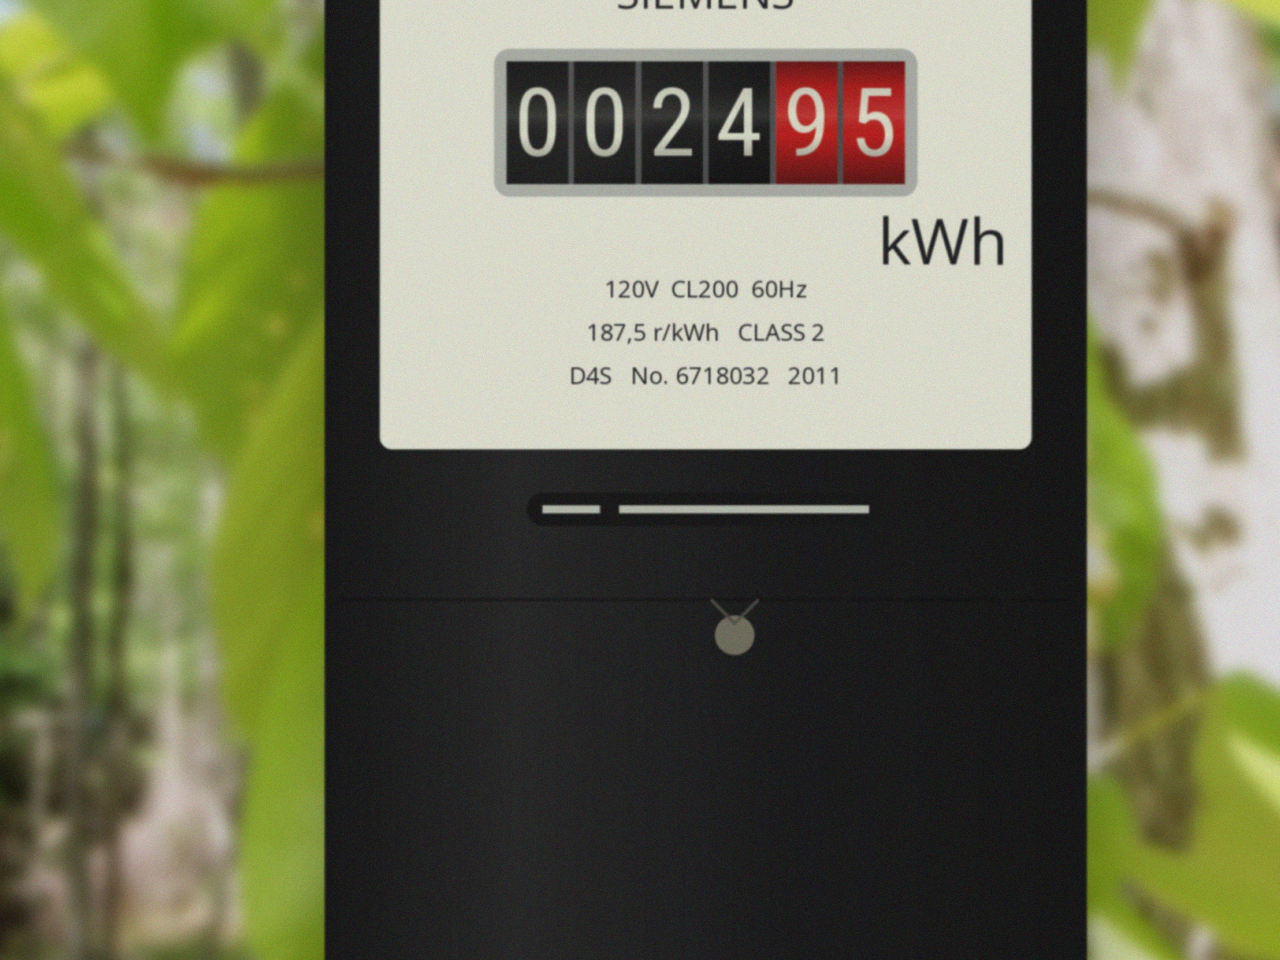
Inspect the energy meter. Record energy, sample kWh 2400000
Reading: kWh 24.95
